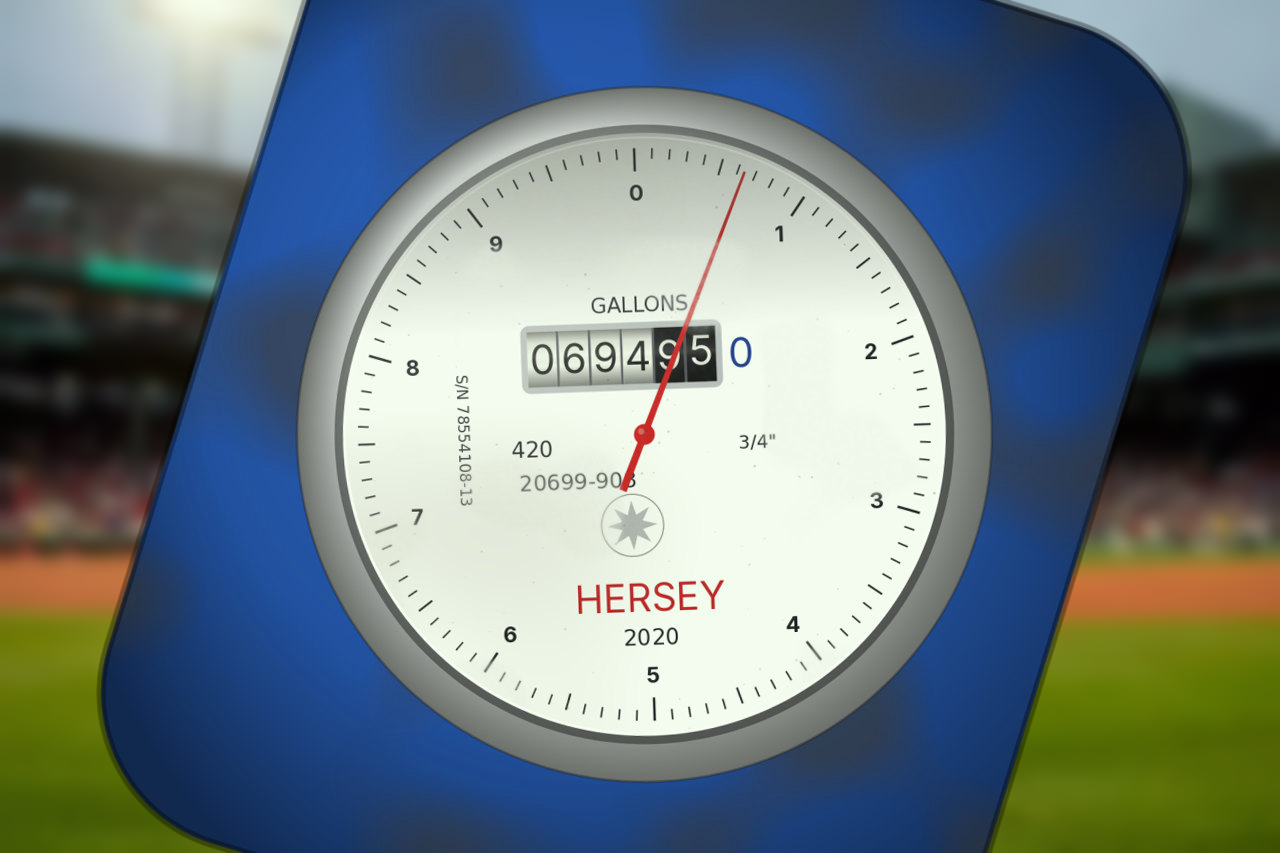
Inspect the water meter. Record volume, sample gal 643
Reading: gal 694950.6
